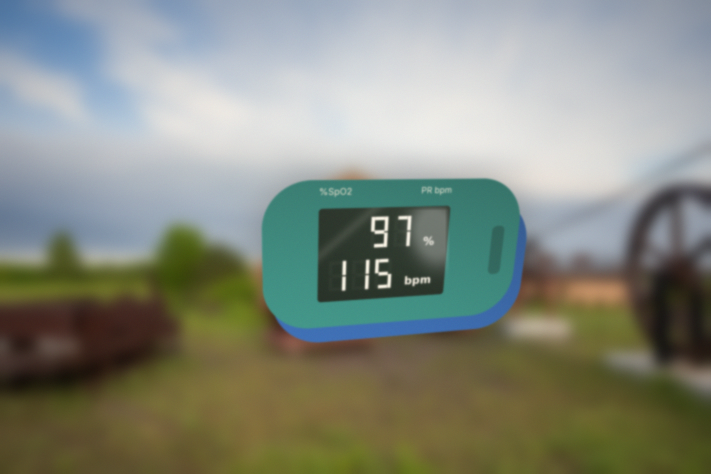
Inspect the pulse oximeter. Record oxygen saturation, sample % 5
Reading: % 97
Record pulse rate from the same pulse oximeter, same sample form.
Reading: bpm 115
